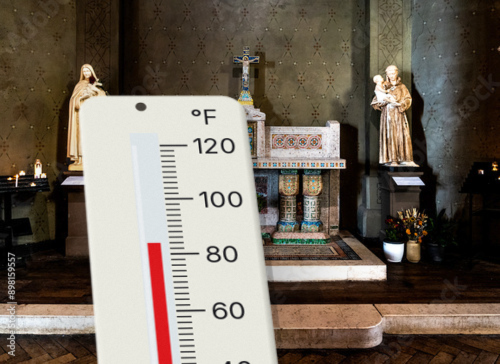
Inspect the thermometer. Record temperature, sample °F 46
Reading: °F 84
